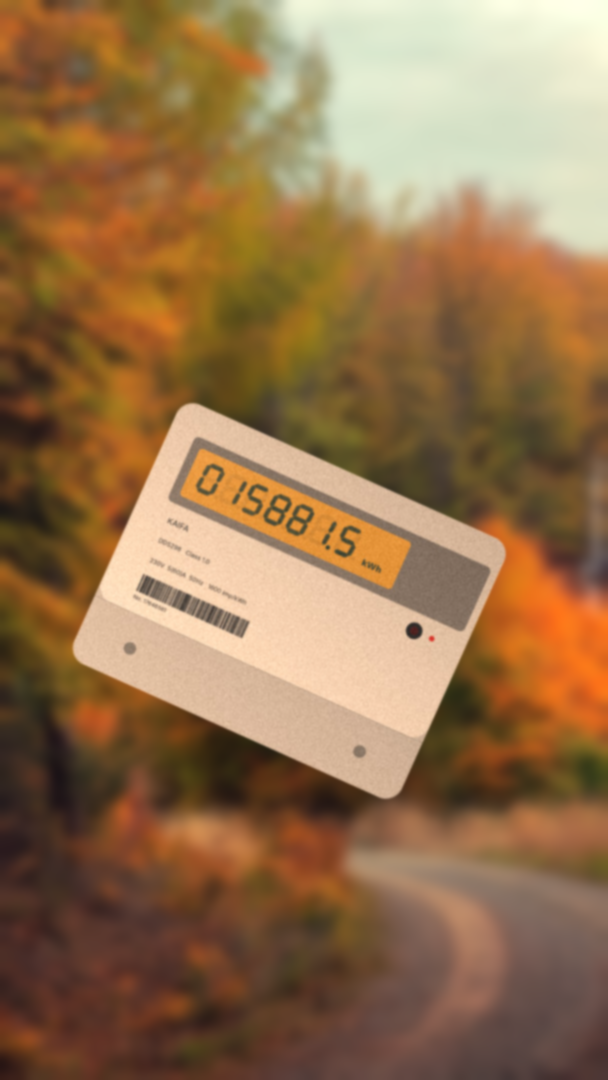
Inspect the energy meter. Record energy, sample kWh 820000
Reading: kWh 15881.5
